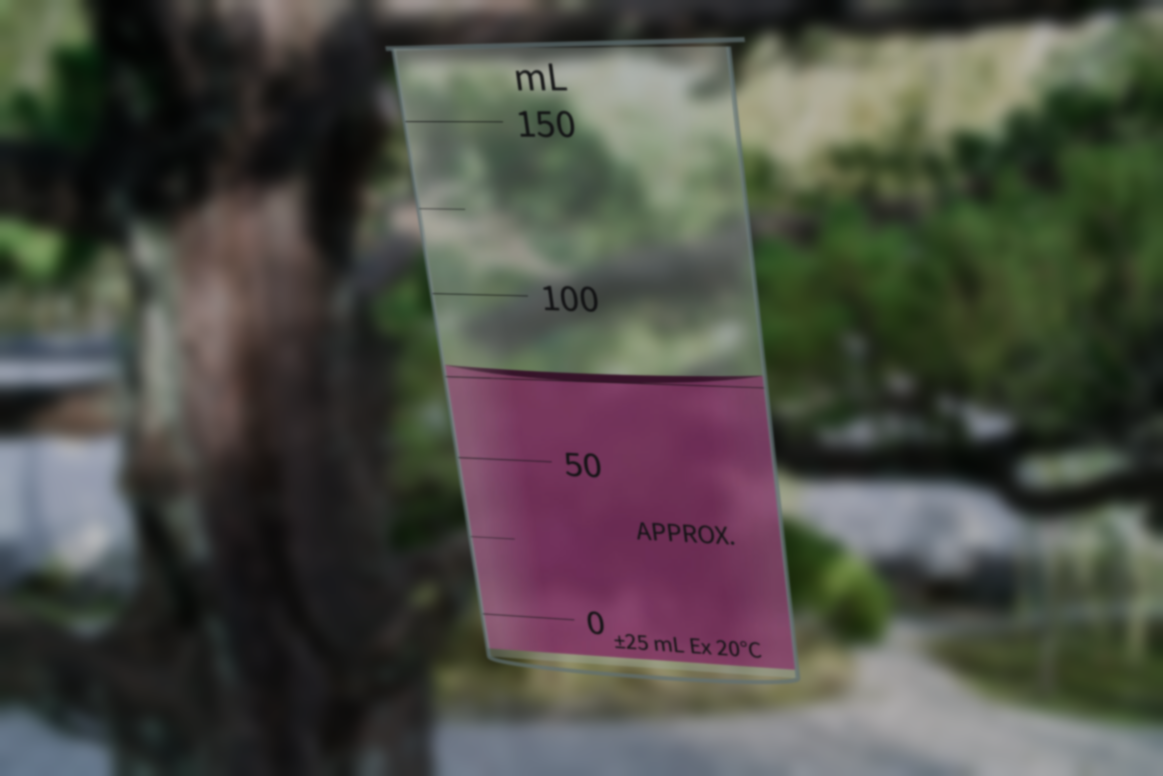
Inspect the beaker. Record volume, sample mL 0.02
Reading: mL 75
